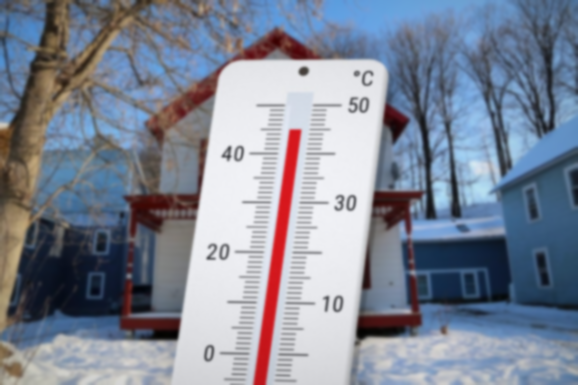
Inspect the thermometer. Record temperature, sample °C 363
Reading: °C 45
